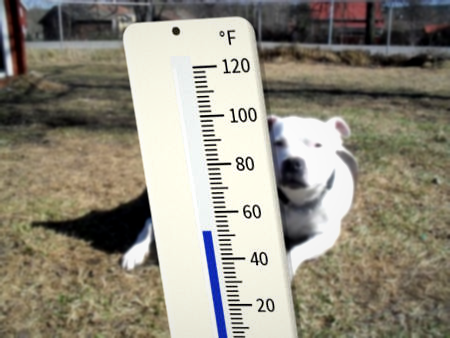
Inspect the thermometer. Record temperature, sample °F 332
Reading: °F 52
